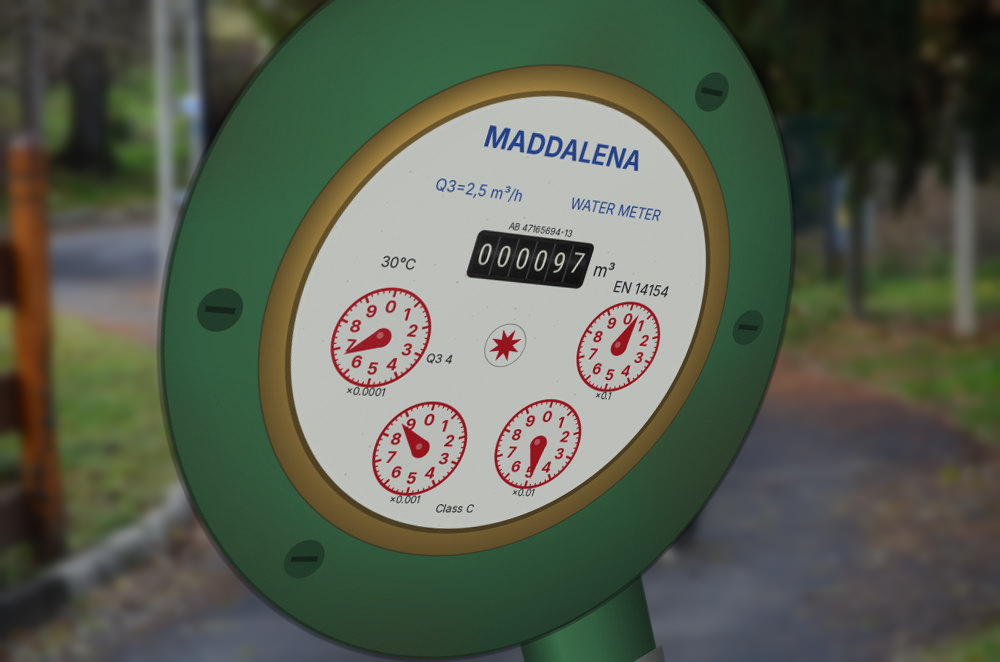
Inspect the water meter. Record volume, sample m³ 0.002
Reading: m³ 97.0486
